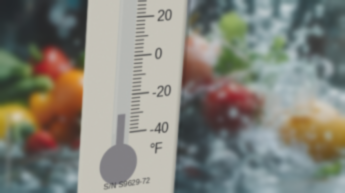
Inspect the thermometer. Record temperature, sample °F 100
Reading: °F -30
